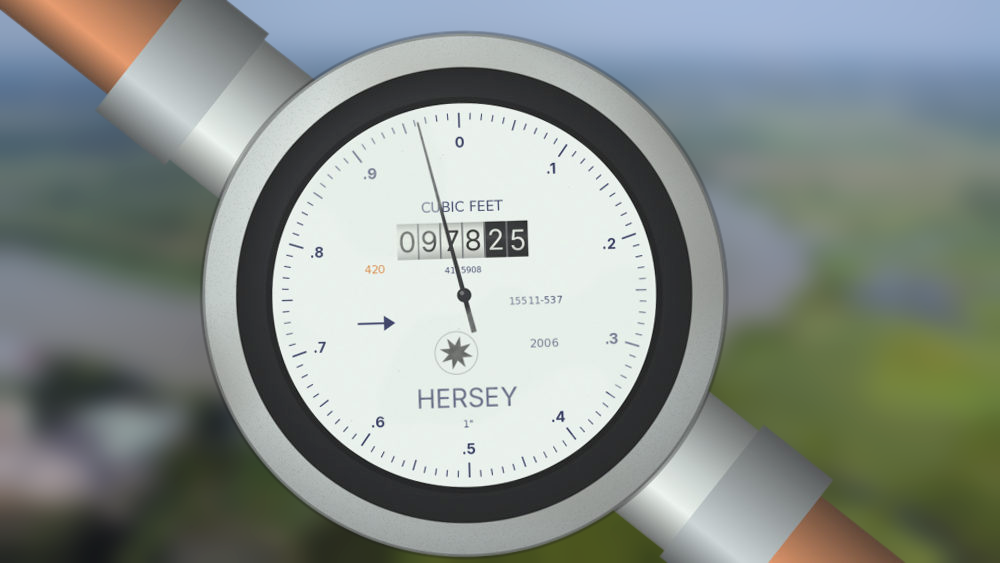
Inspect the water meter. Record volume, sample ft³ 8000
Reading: ft³ 97824.96
